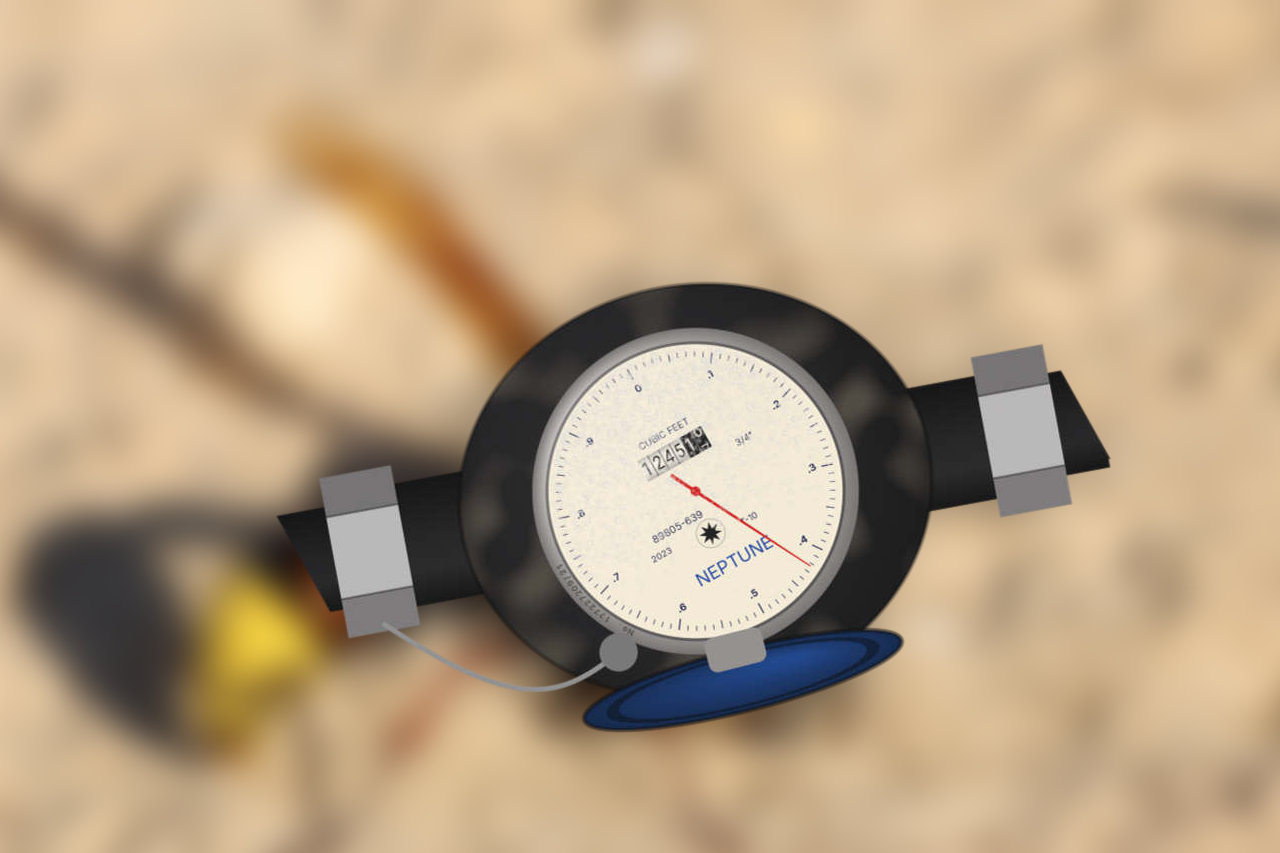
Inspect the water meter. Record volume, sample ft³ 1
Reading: ft³ 124516.42
